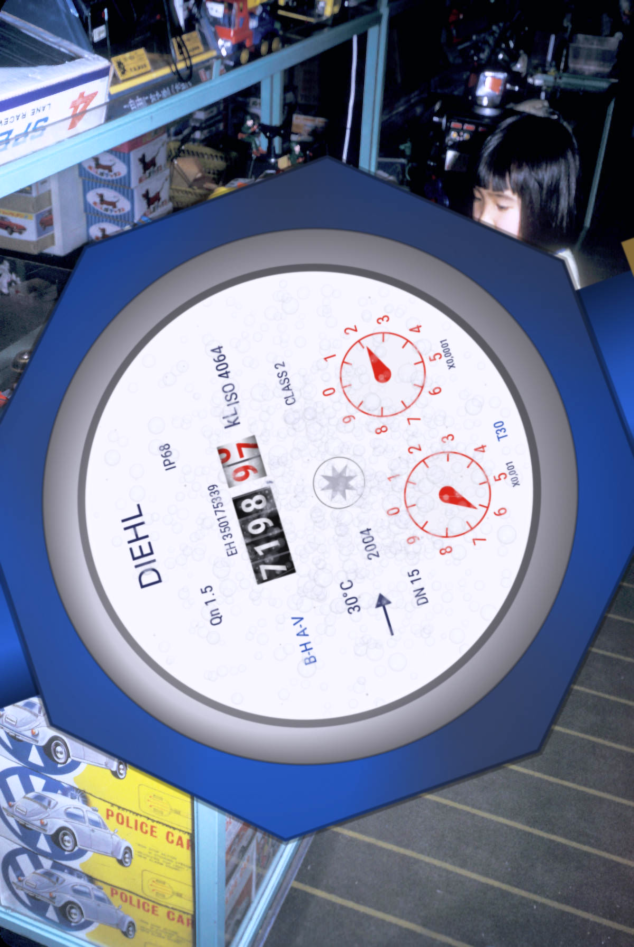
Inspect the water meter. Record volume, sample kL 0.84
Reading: kL 7198.9662
